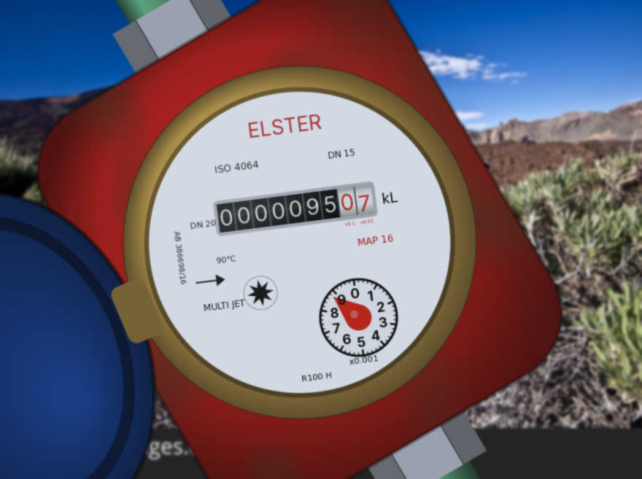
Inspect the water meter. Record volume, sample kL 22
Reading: kL 95.068
